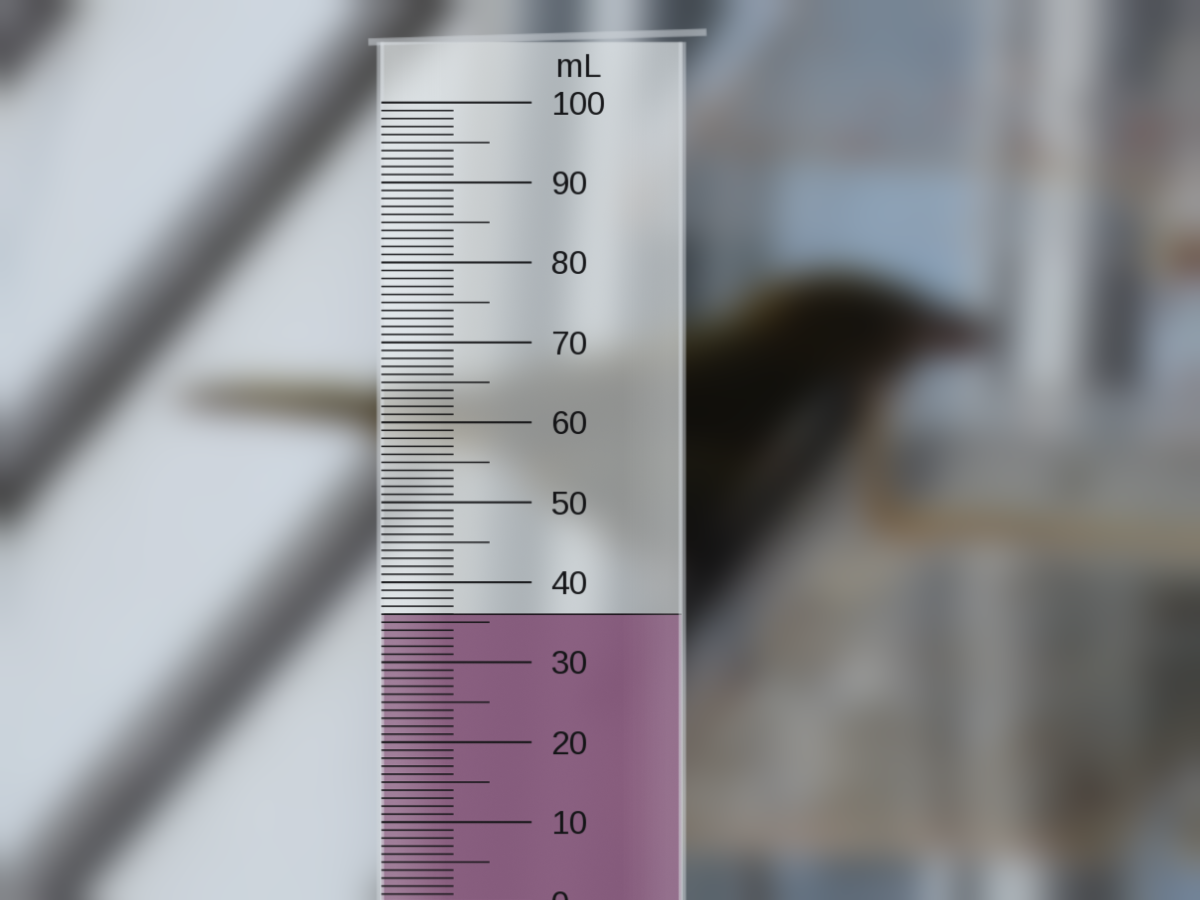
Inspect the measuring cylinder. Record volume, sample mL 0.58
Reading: mL 36
